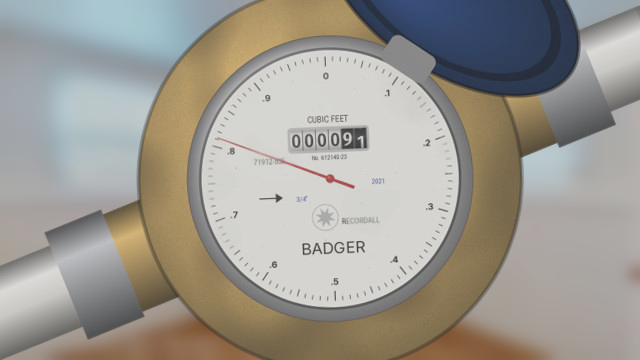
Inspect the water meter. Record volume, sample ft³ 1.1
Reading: ft³ 90.81
